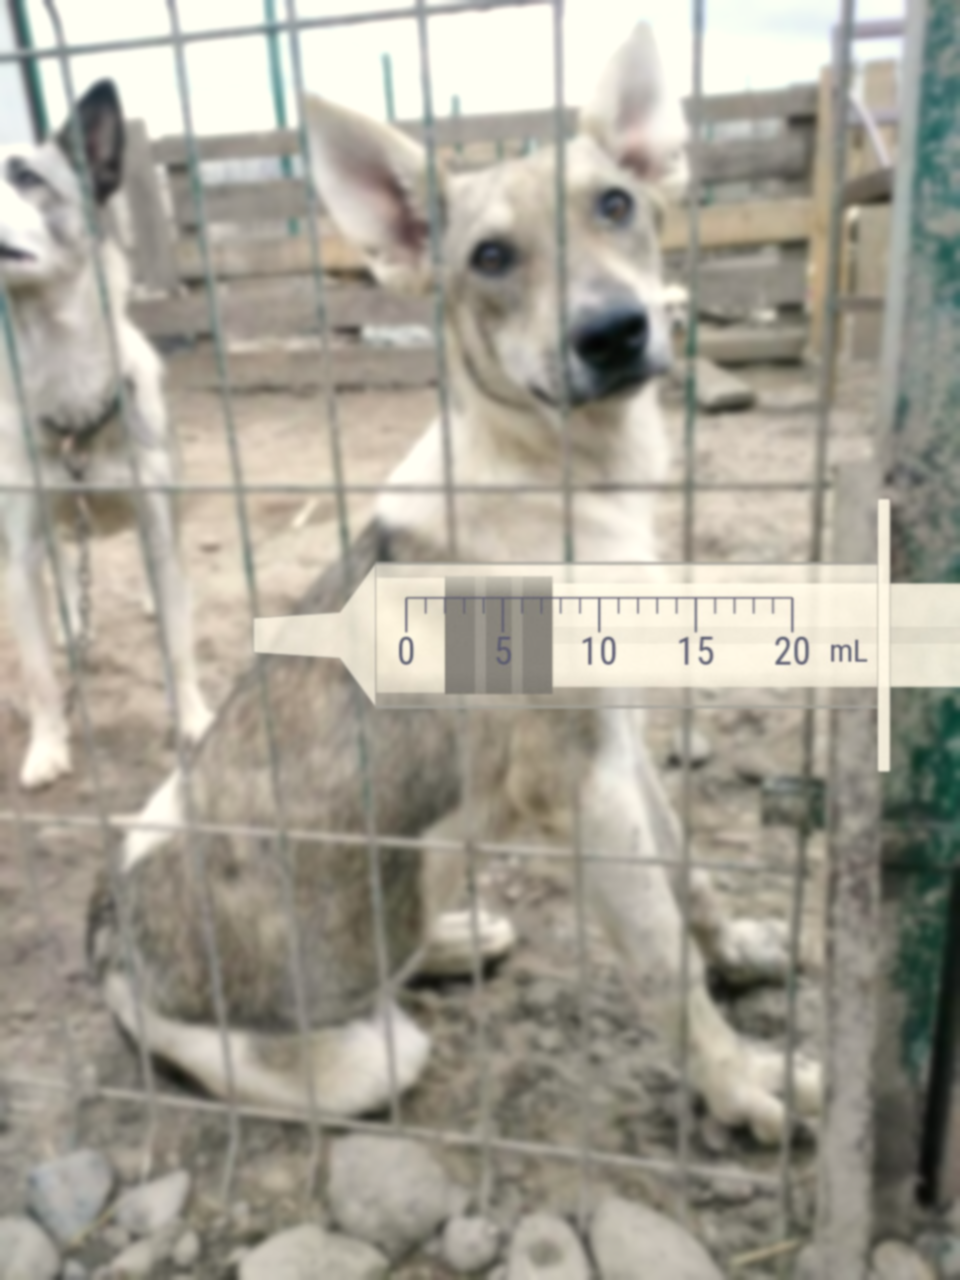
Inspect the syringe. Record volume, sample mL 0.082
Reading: mL 2
